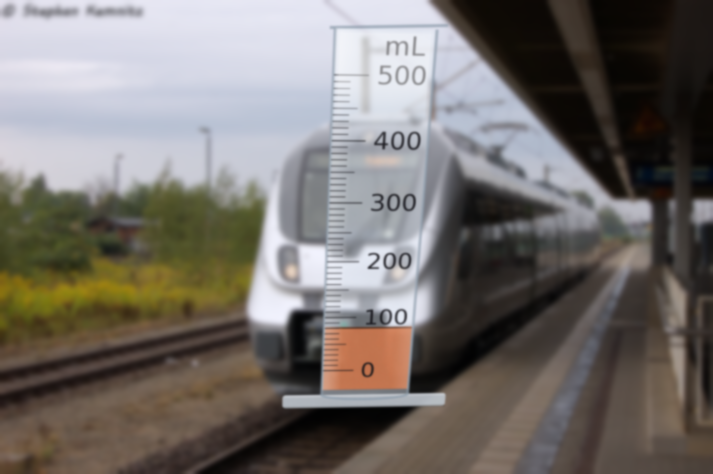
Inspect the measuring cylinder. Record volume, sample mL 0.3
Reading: mL 80
